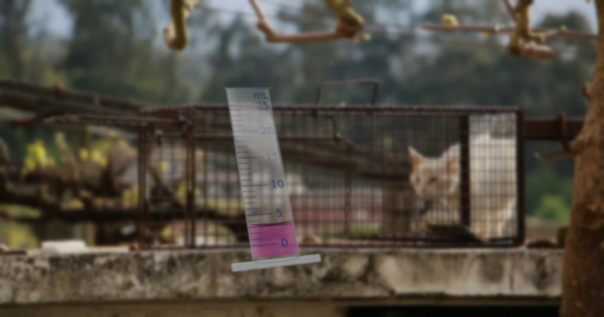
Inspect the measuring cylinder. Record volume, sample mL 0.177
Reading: mL 3
